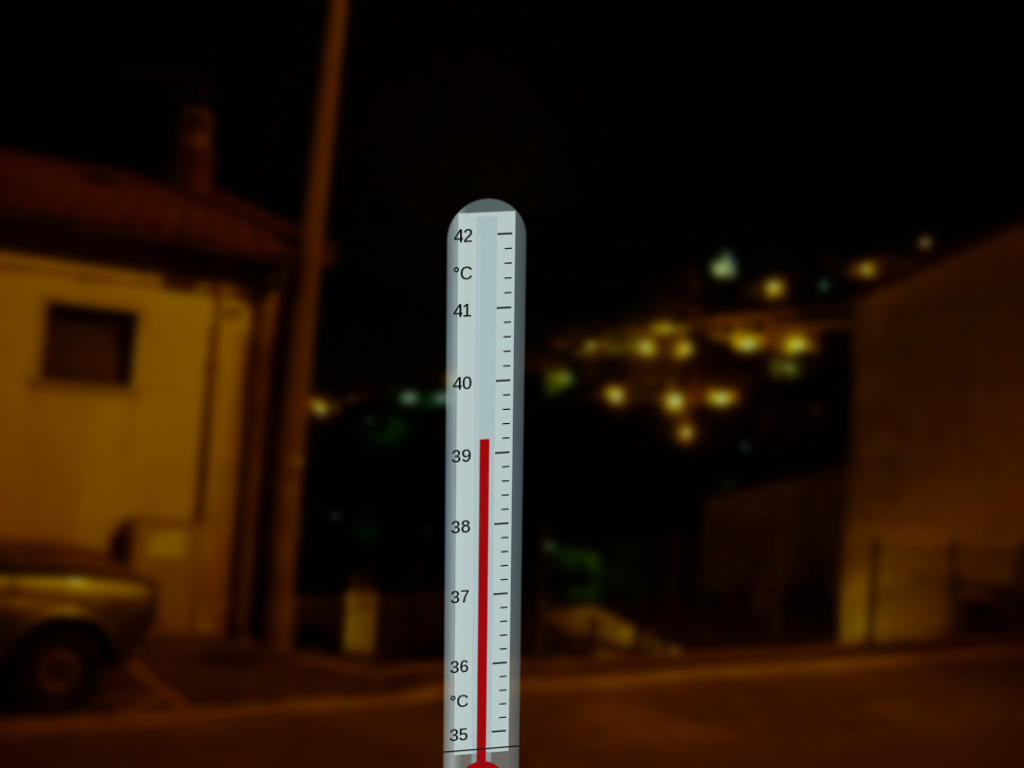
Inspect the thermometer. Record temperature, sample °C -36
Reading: °C 39.2
